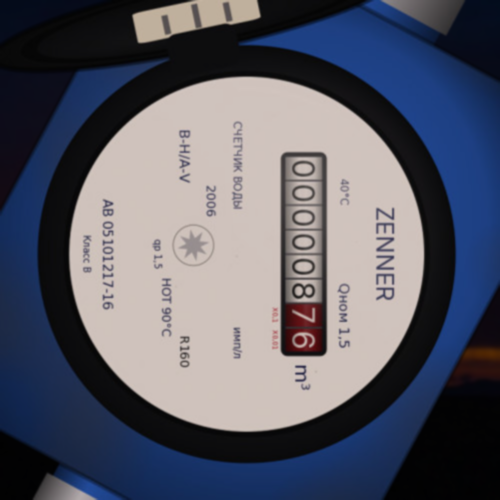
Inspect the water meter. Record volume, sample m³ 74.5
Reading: m³ 8.76
